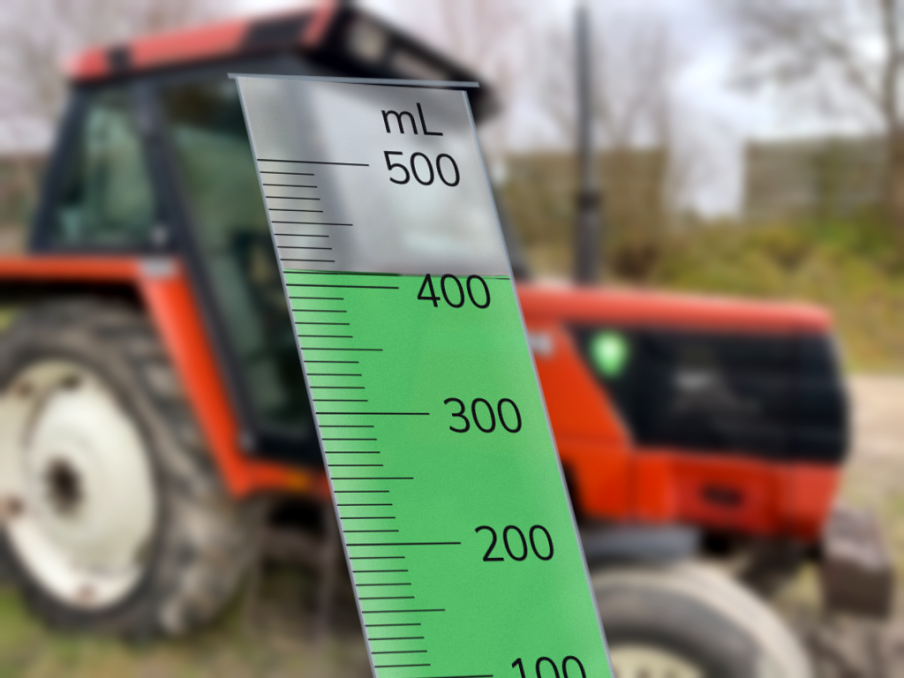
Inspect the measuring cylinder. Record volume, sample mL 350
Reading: mL 410
